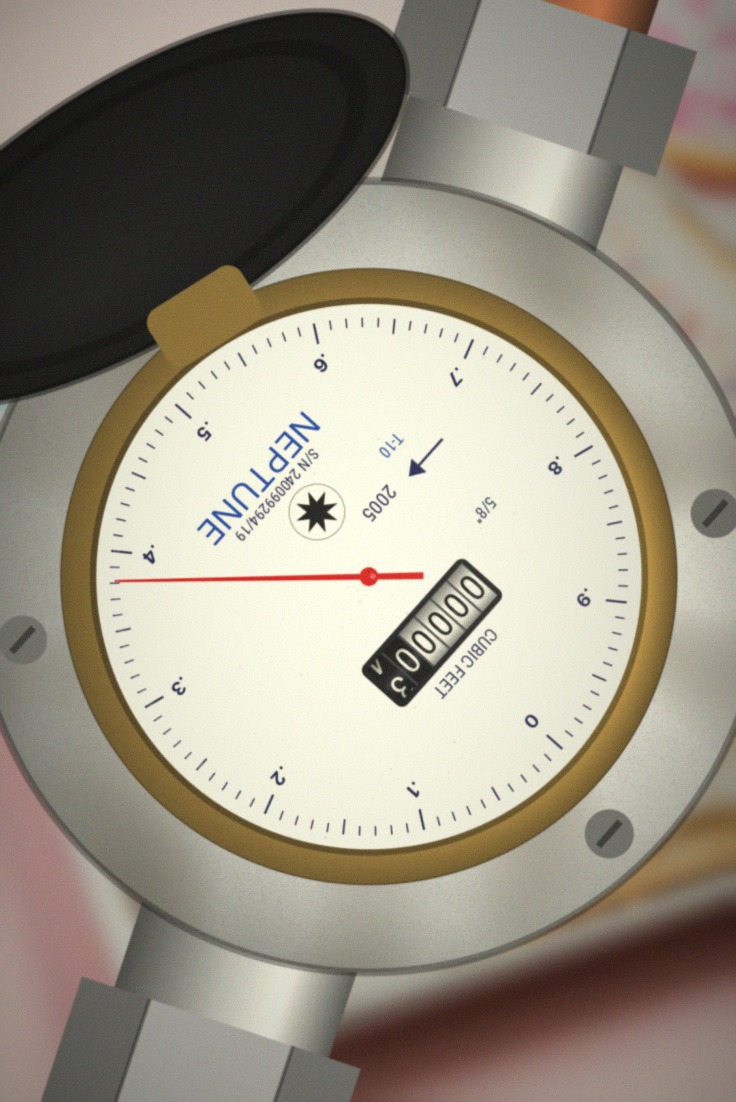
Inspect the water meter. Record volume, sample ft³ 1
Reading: ft³ 3.38
